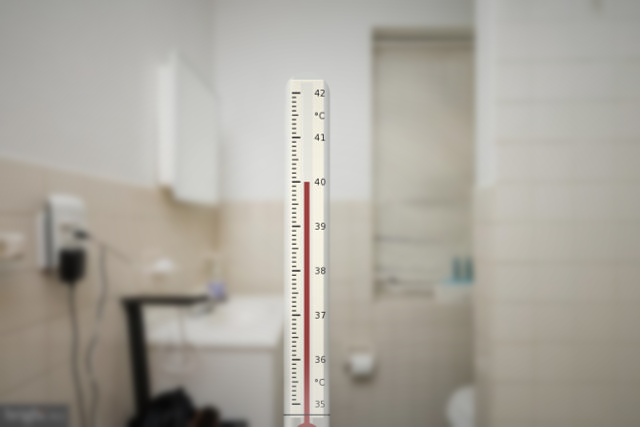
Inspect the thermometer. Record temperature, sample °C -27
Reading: °C 40
